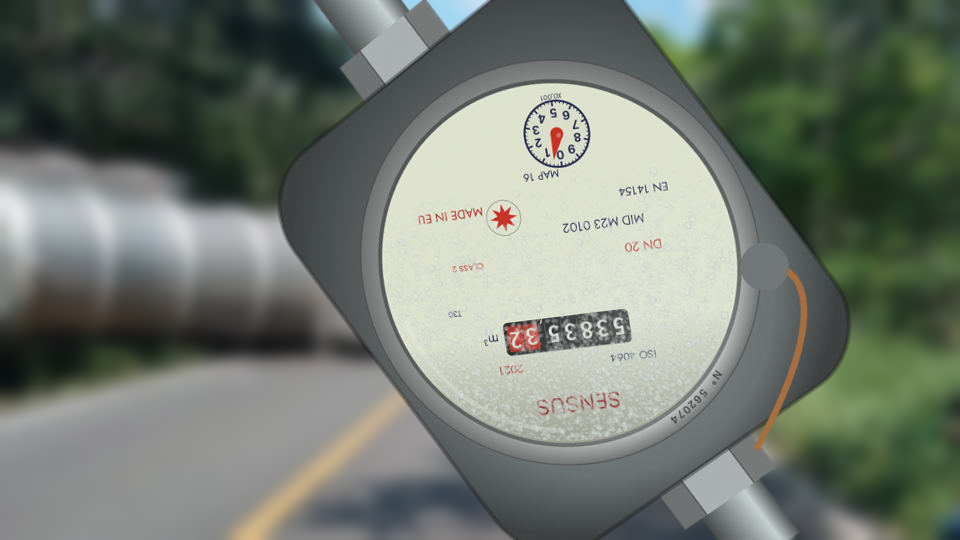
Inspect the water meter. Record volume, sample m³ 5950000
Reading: m³ 53835.320
